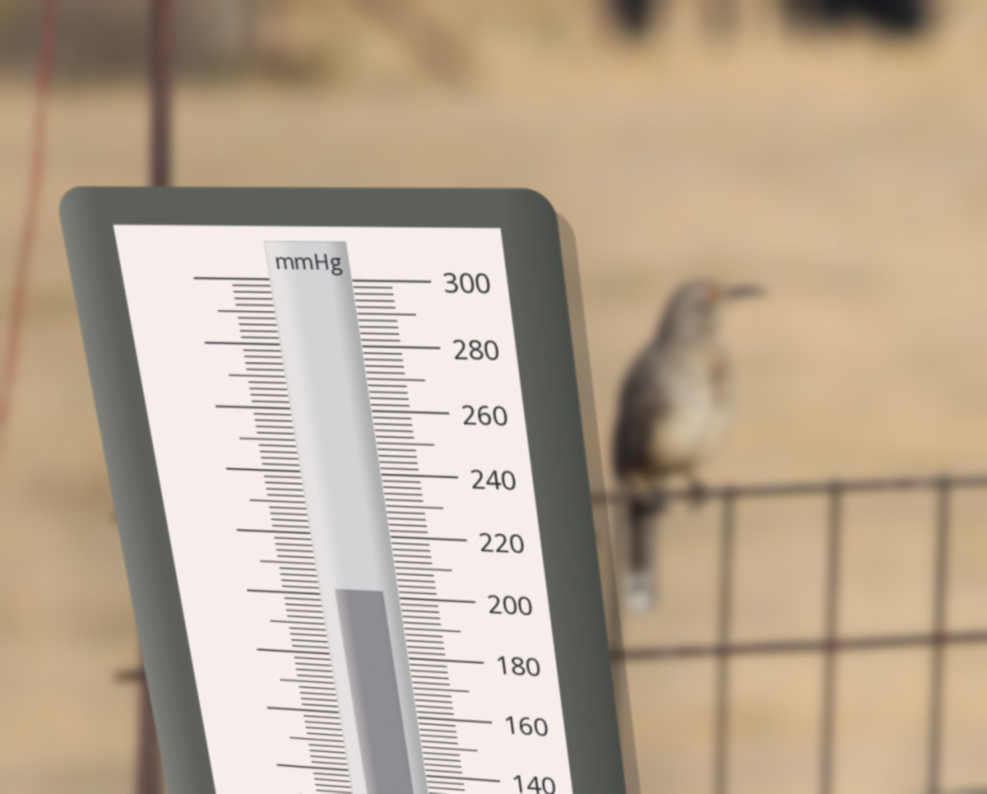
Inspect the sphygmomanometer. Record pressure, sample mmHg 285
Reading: mmHg 202
